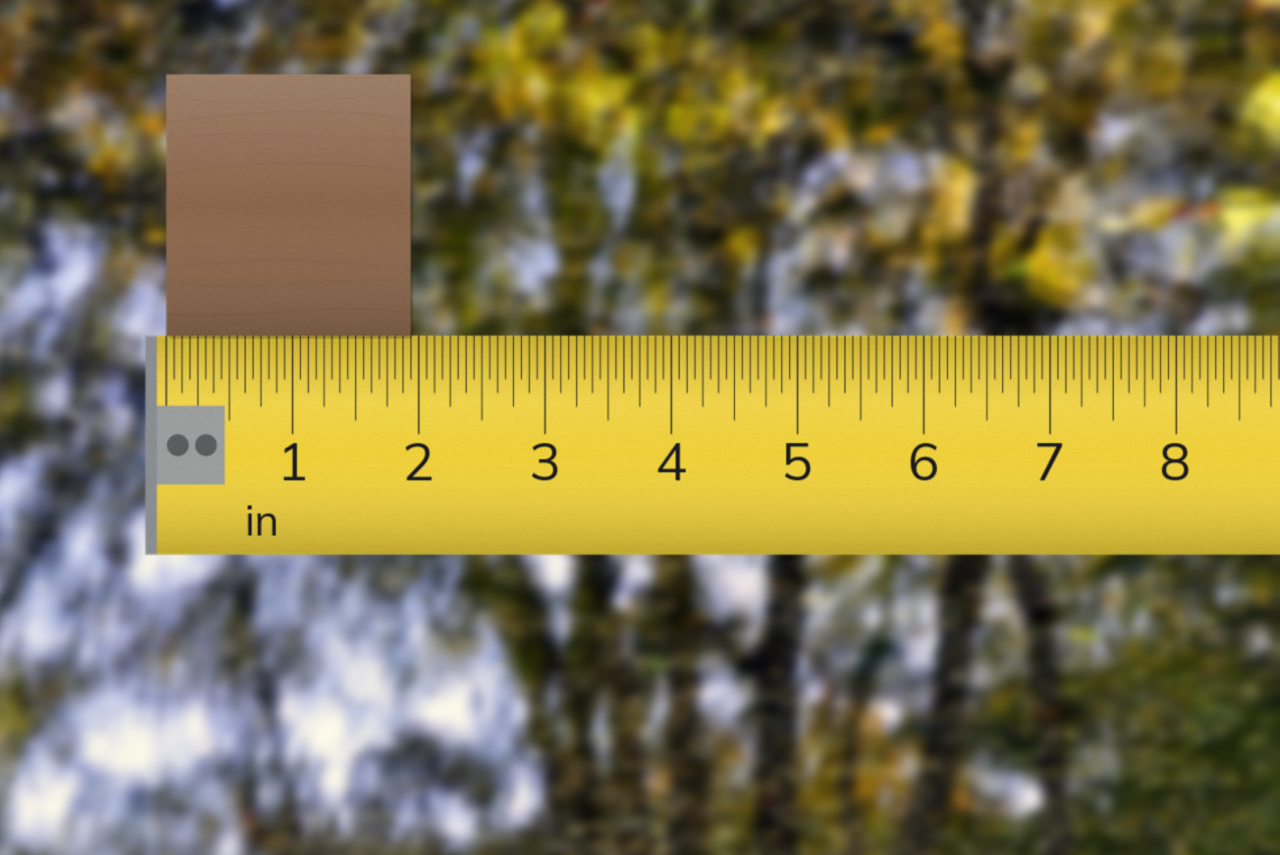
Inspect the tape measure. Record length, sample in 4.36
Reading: in 1.9375
